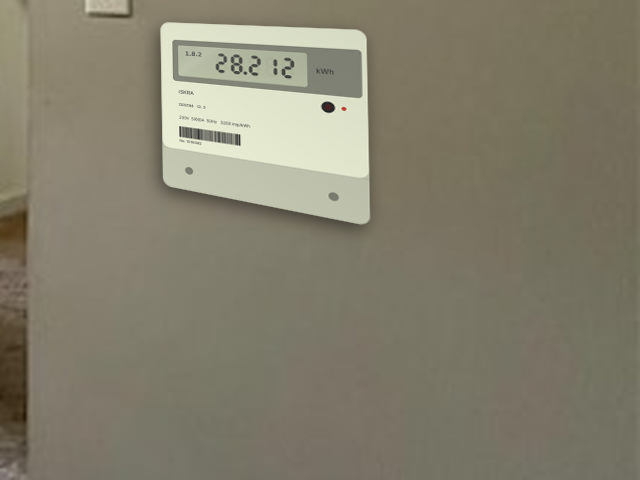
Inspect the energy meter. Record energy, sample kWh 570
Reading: kWh 28.212
